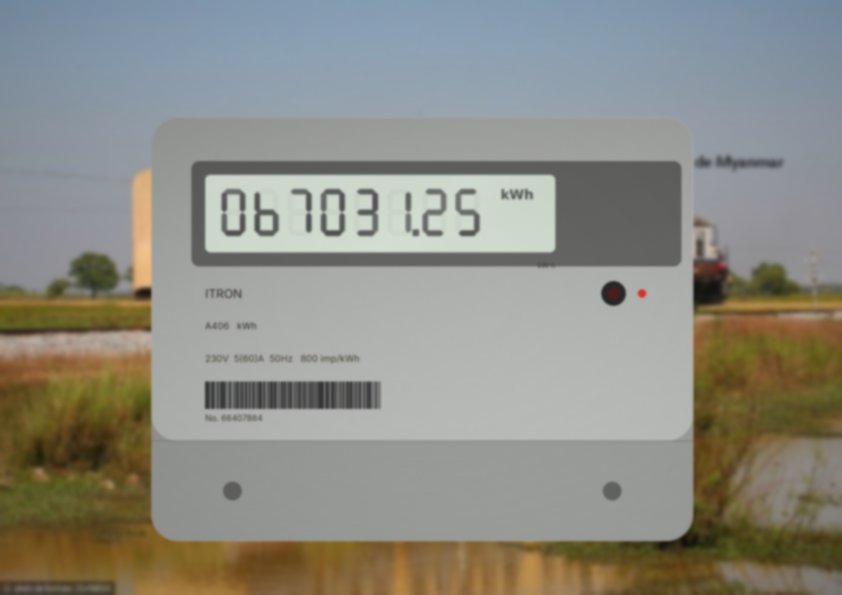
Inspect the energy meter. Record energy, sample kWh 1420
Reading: kWh 67031.25
